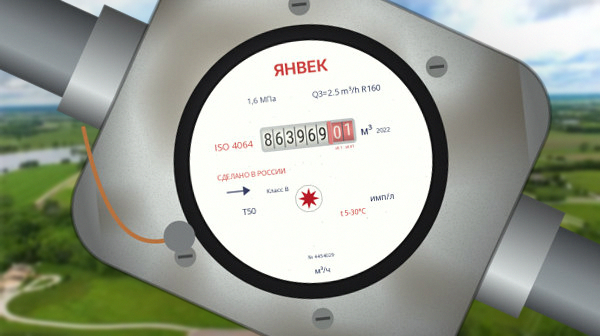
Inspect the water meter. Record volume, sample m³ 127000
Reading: m³ 863969.01
